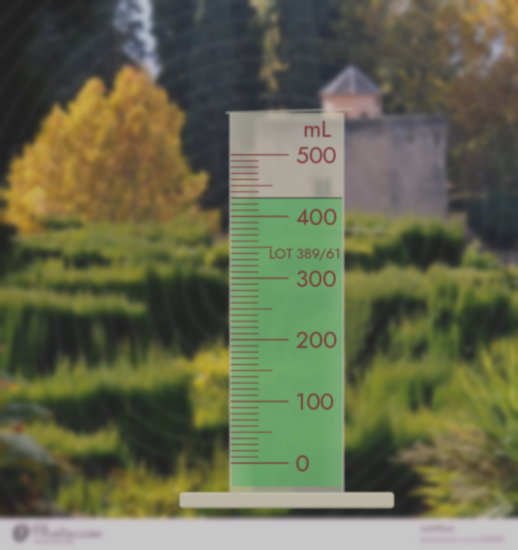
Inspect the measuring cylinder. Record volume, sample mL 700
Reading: mL 430
